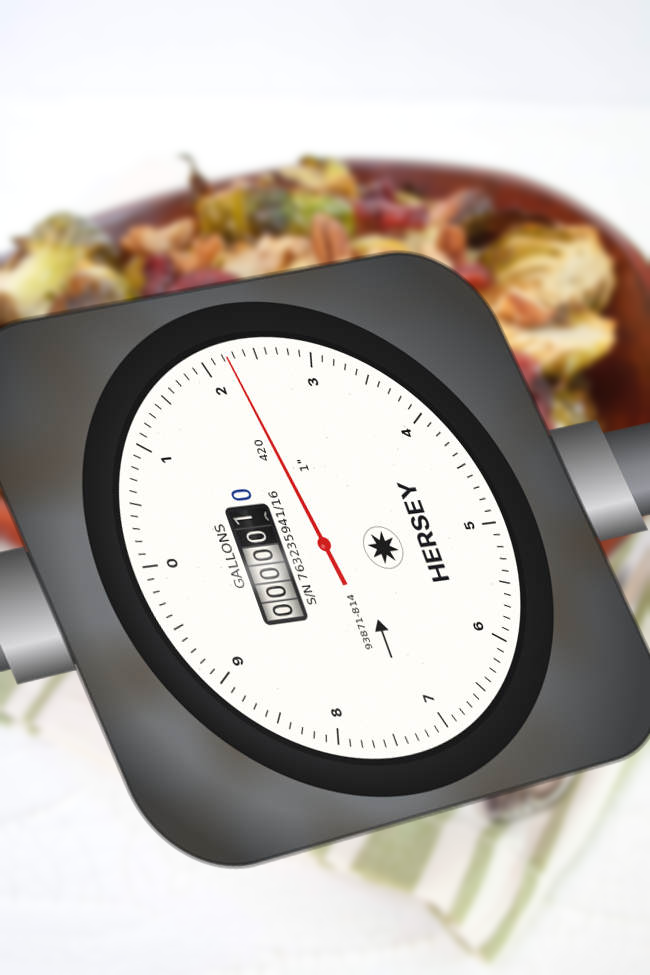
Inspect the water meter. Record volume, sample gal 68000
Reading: gal 12.2
